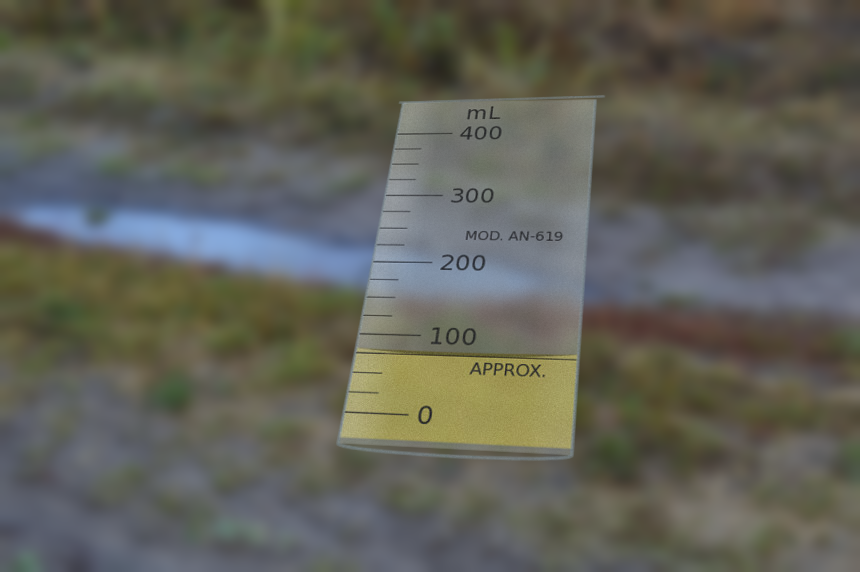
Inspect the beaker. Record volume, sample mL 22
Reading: mL 75
